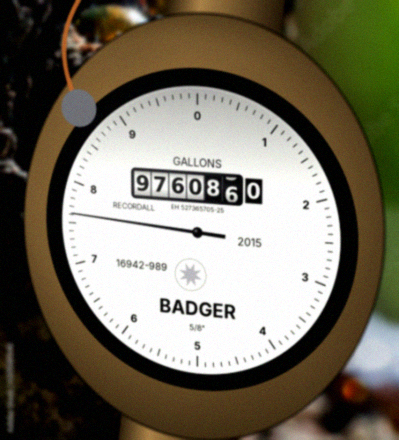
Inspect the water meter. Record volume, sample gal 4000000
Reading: gal 9760857.6
